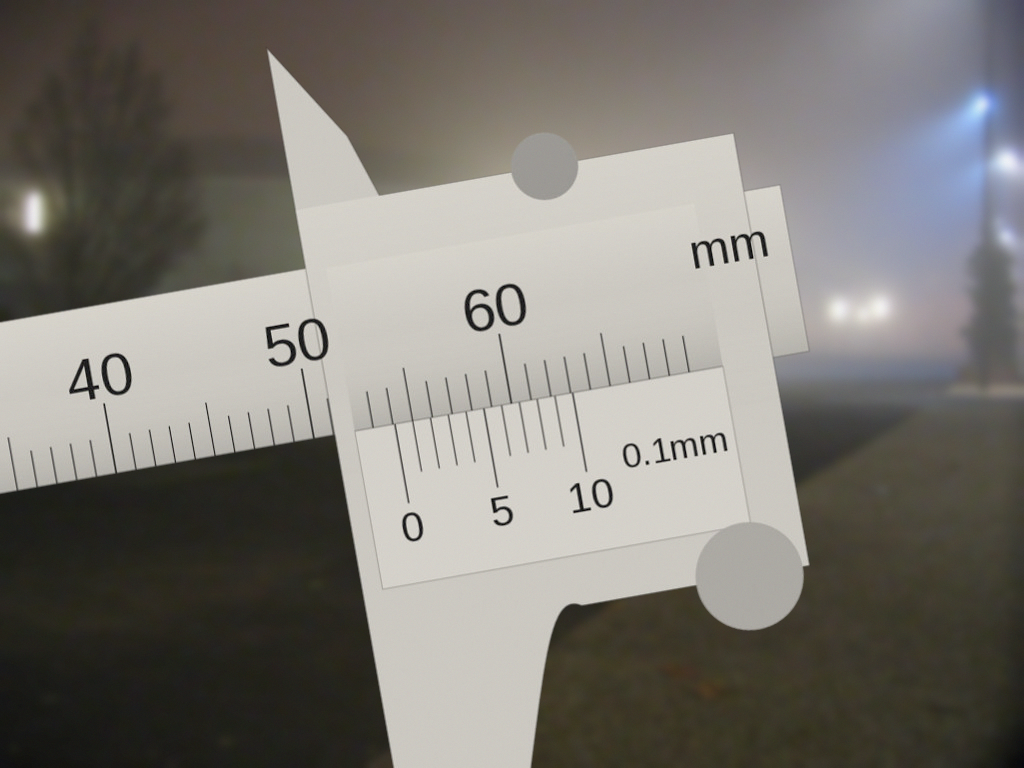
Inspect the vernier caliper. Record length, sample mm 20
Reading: mm 54.1
